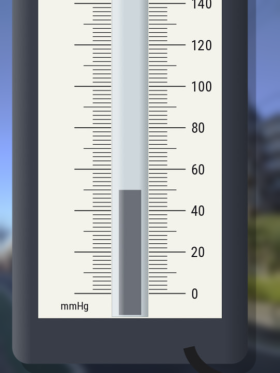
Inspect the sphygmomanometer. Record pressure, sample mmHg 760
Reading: mmHg 50
